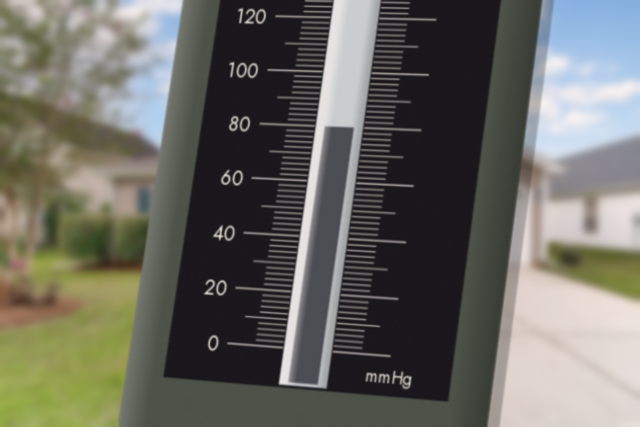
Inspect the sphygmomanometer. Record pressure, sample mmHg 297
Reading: mmHg 80
